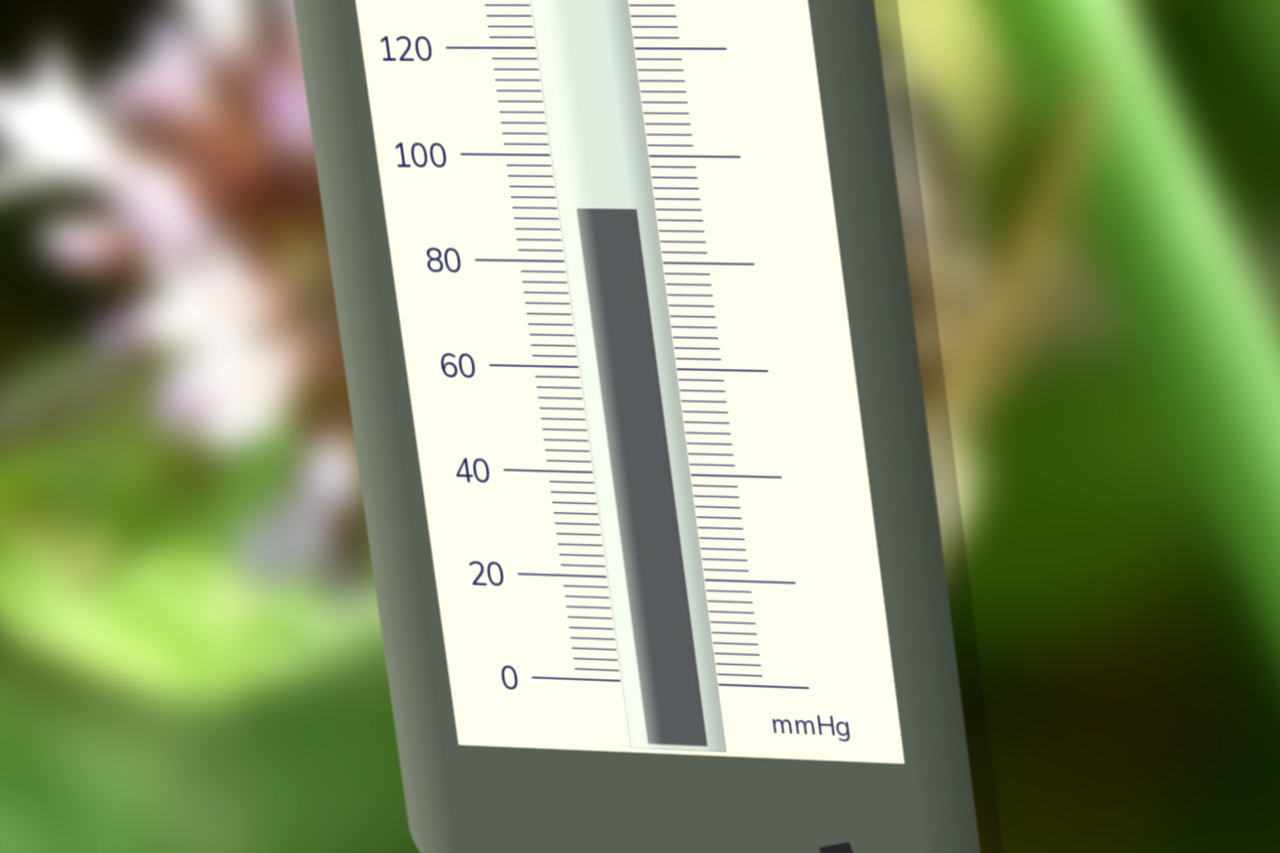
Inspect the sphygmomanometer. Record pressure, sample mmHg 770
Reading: mmHg 90
